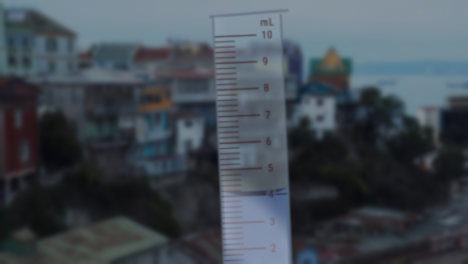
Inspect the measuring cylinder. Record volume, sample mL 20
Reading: mL 4
